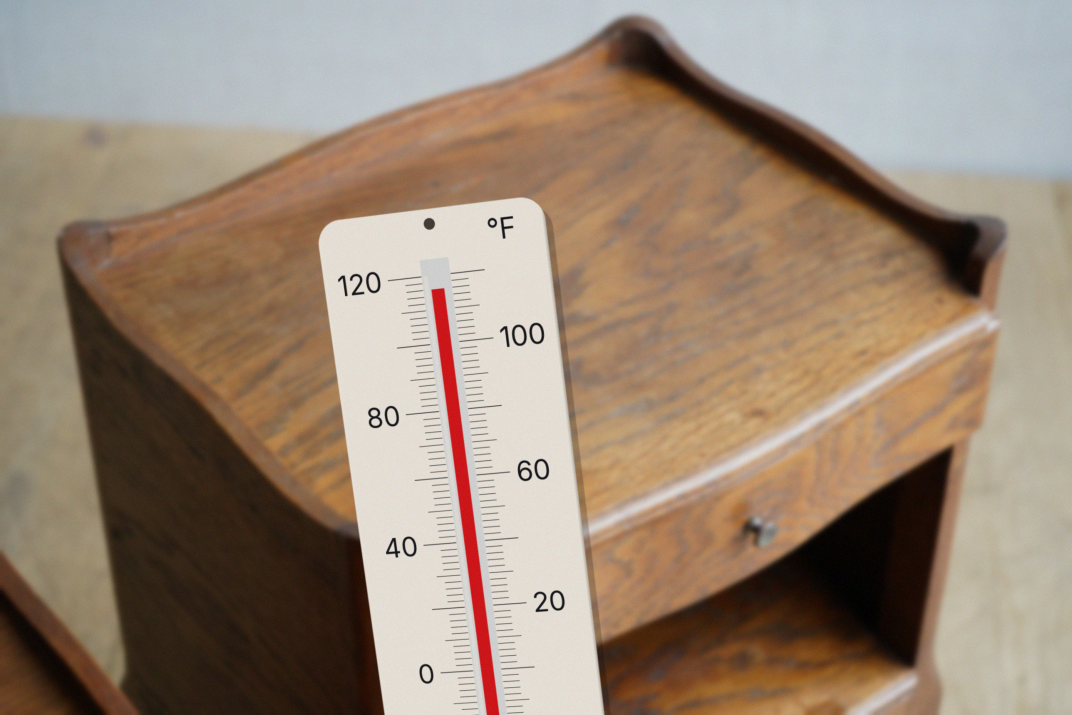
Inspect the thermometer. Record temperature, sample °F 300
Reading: °F 116
